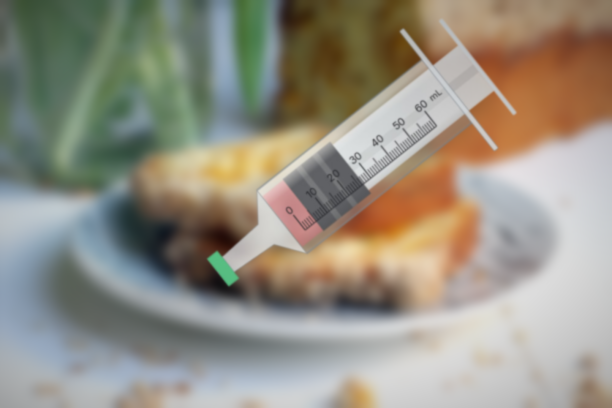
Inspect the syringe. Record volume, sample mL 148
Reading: mL 5
